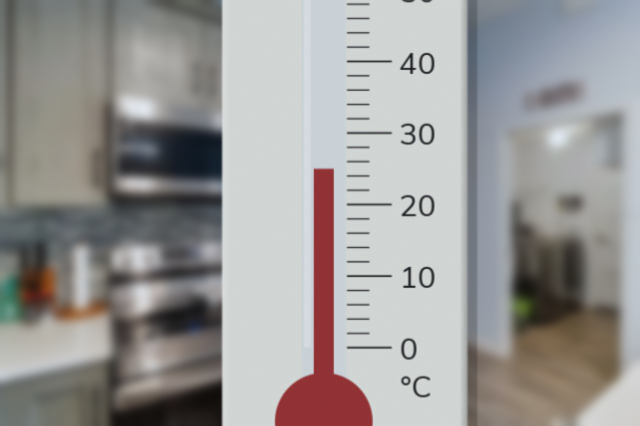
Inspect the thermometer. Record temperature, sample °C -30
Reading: °C 25
